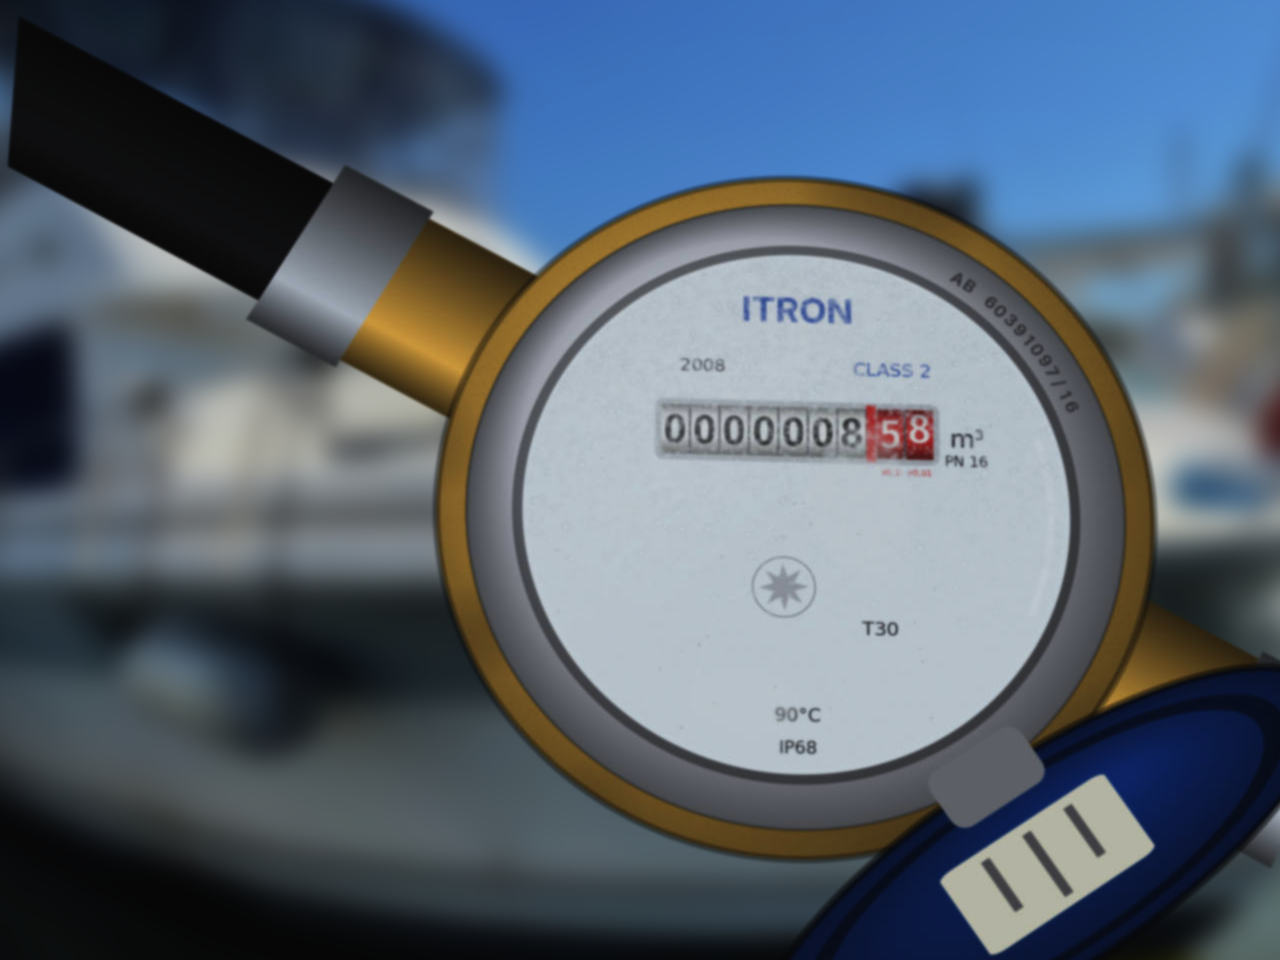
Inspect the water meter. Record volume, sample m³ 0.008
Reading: m³ 8.58
